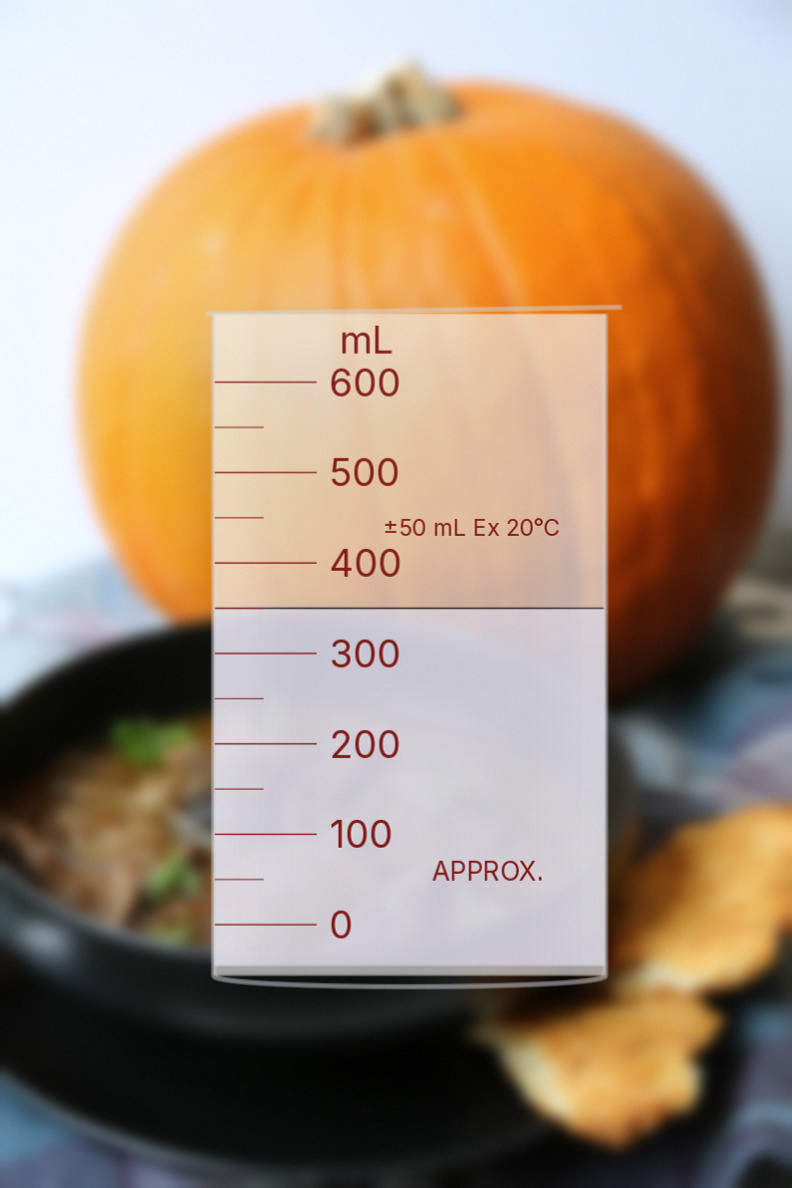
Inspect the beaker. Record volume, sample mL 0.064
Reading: mL 350
